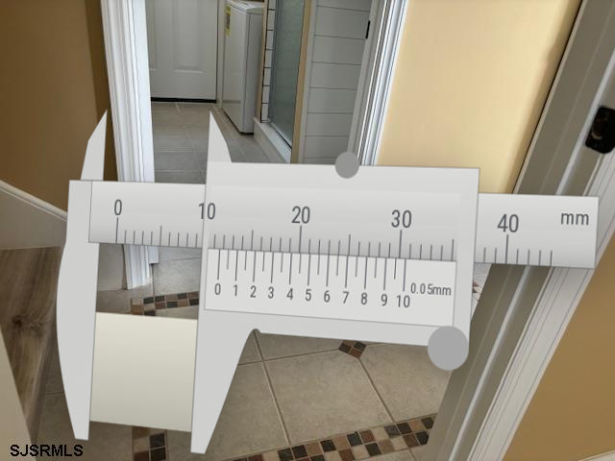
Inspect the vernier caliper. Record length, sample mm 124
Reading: mm 11.6
